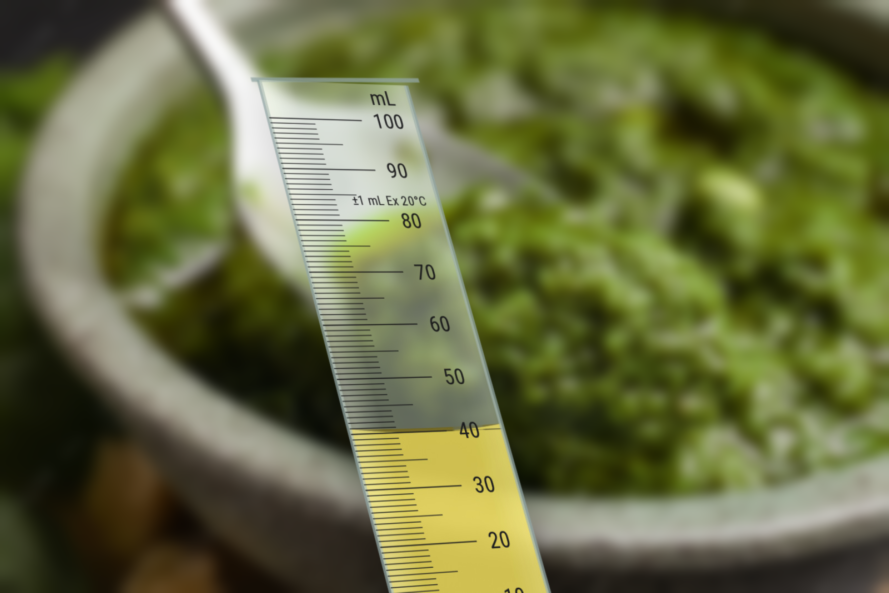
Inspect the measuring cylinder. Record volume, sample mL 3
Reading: mL 40
